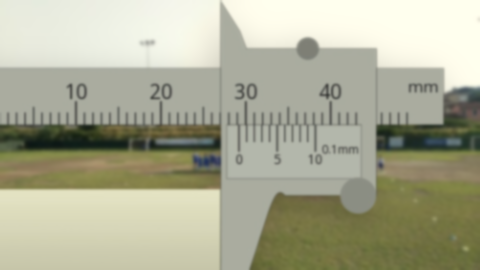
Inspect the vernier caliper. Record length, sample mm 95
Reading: mm 29.2
